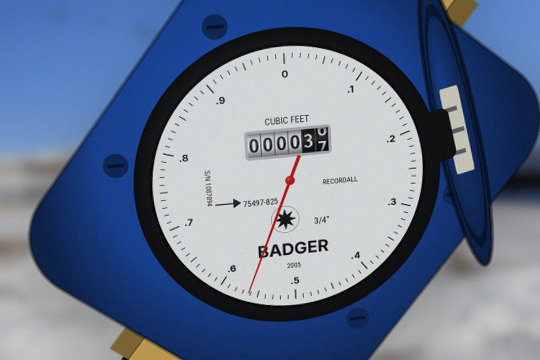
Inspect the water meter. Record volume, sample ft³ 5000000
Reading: ft³ 36.56
